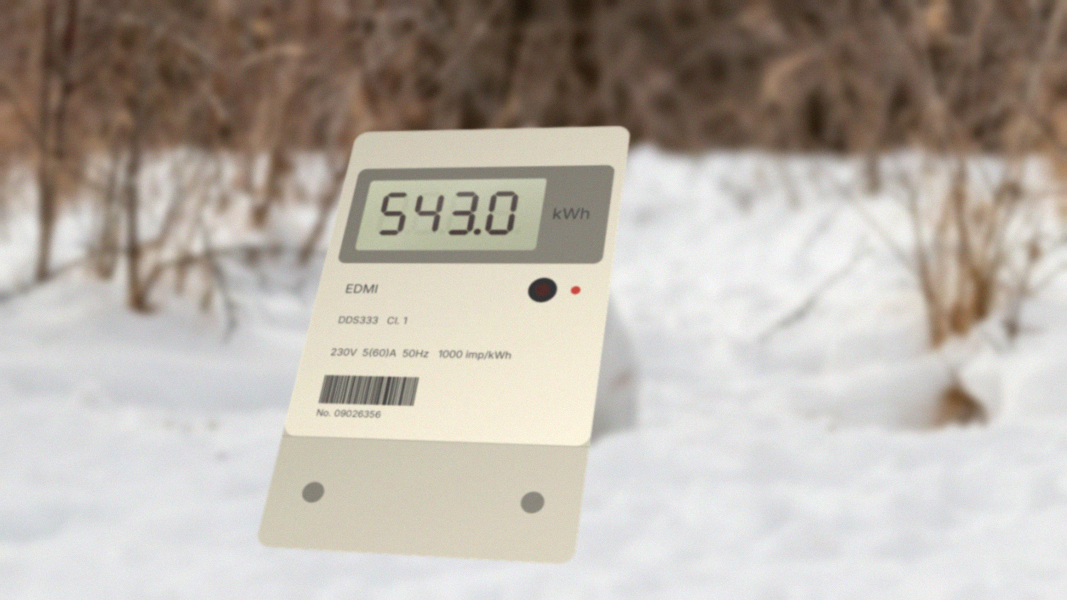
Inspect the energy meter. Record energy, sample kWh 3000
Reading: kWh 543.0
